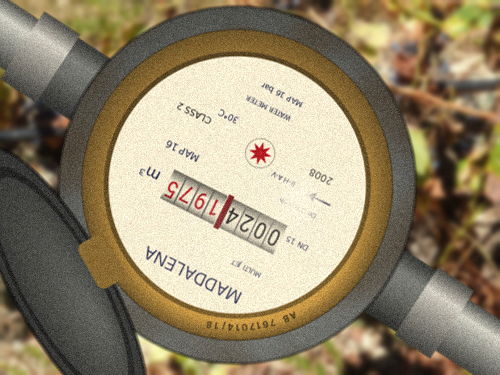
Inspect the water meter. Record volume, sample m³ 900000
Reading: m³ 24.1975
